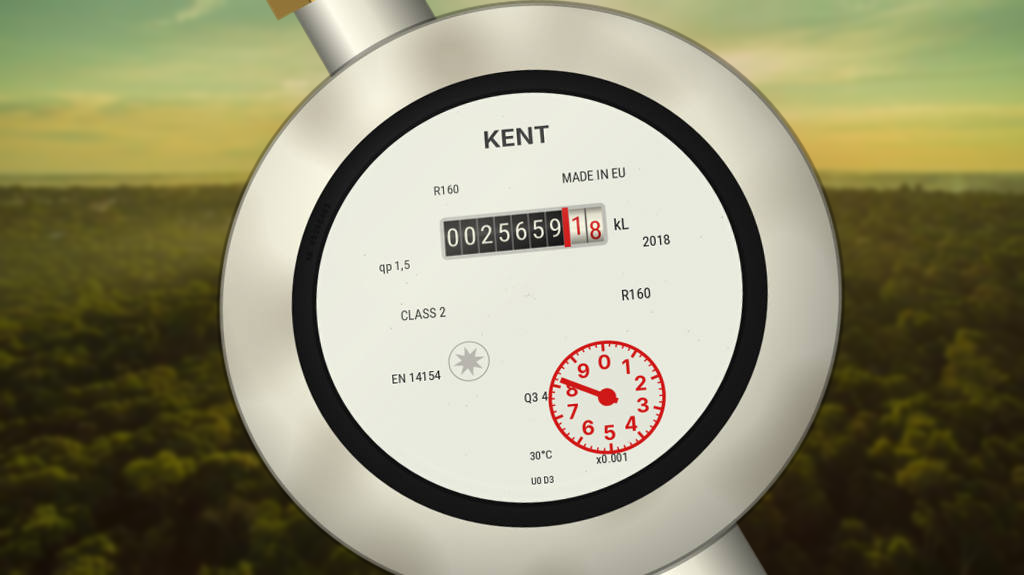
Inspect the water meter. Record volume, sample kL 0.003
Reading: kL 25659.178
